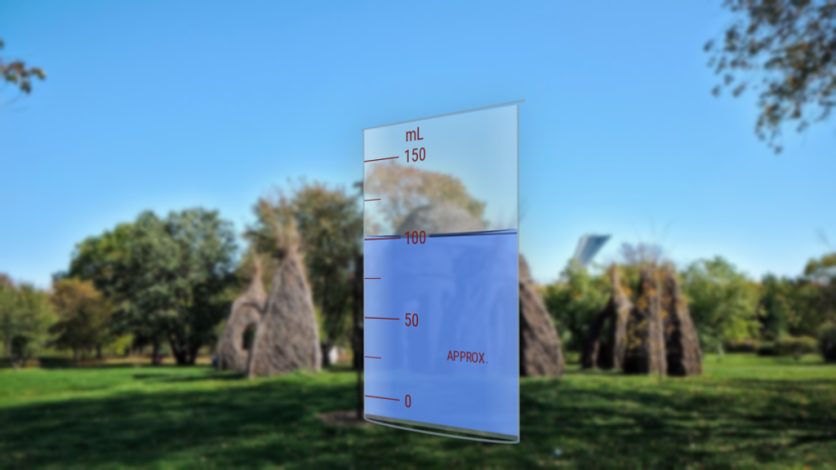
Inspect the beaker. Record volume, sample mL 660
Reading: mL 100
